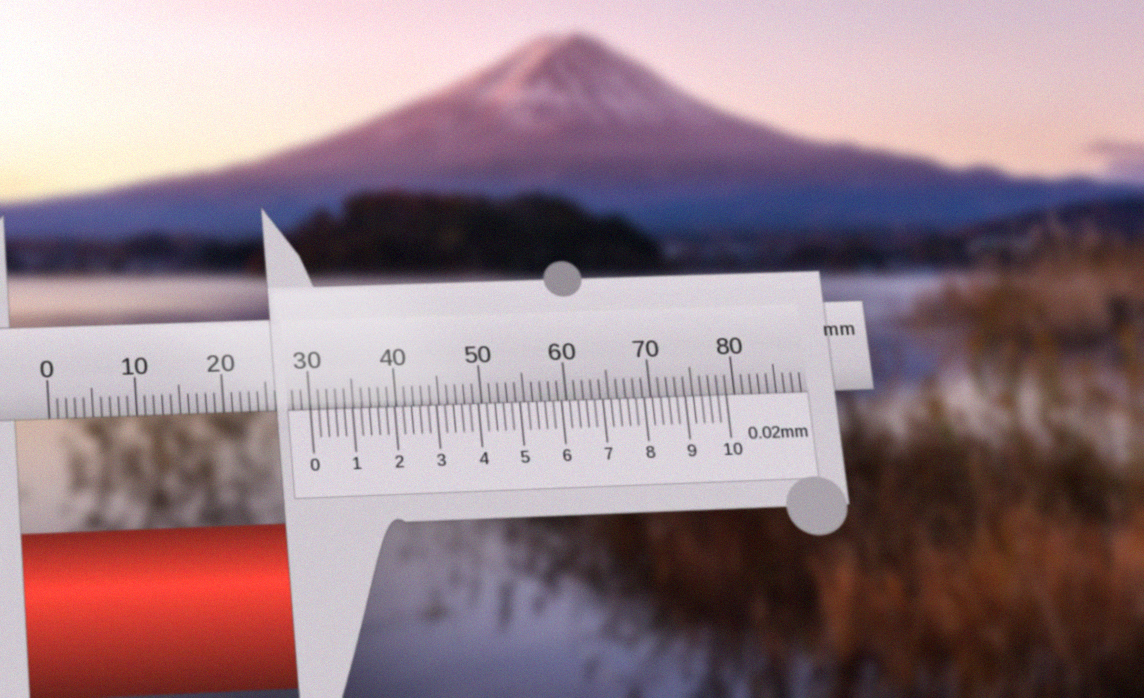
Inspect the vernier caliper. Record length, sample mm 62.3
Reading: mm 30.0
